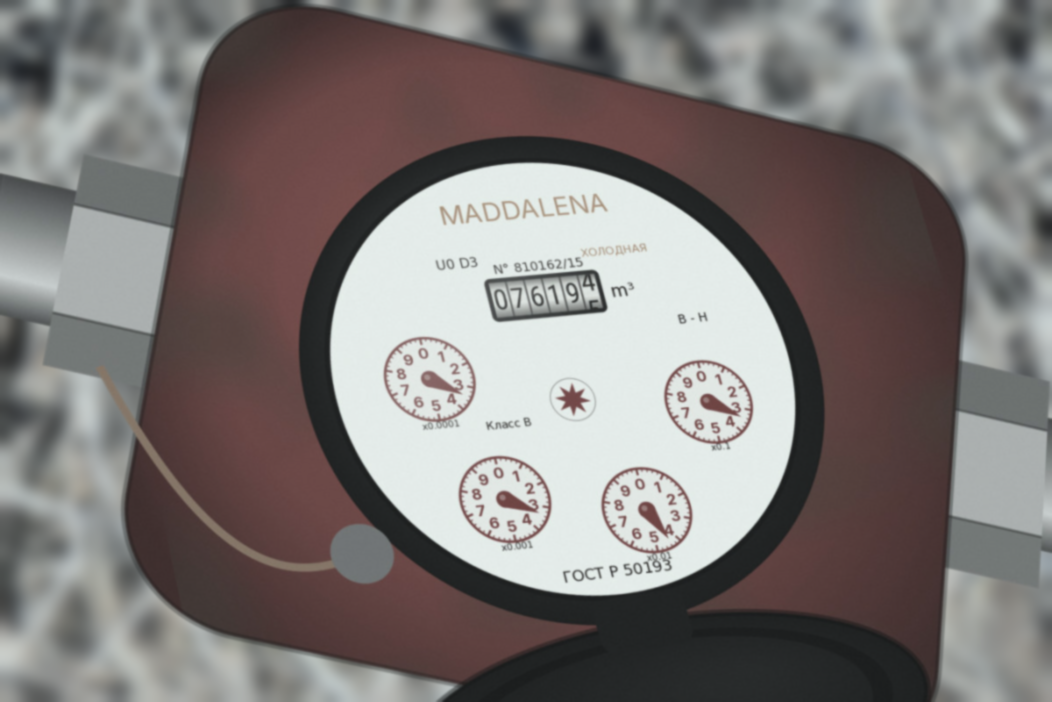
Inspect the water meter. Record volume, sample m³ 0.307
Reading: m³ 76194.3433
